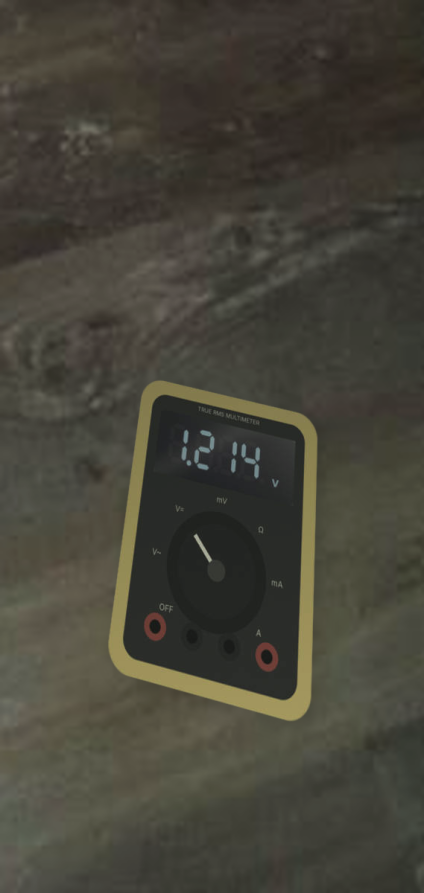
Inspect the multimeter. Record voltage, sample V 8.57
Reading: V 1.214
